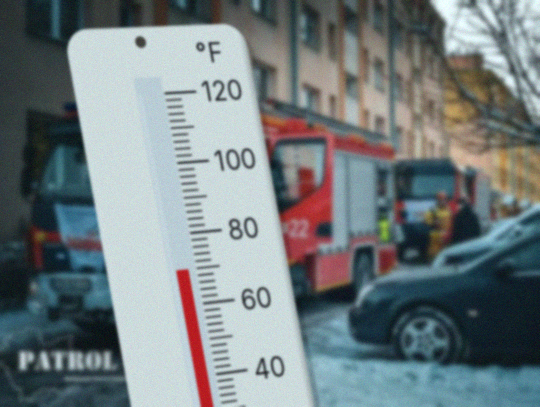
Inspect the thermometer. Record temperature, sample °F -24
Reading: °F 70
